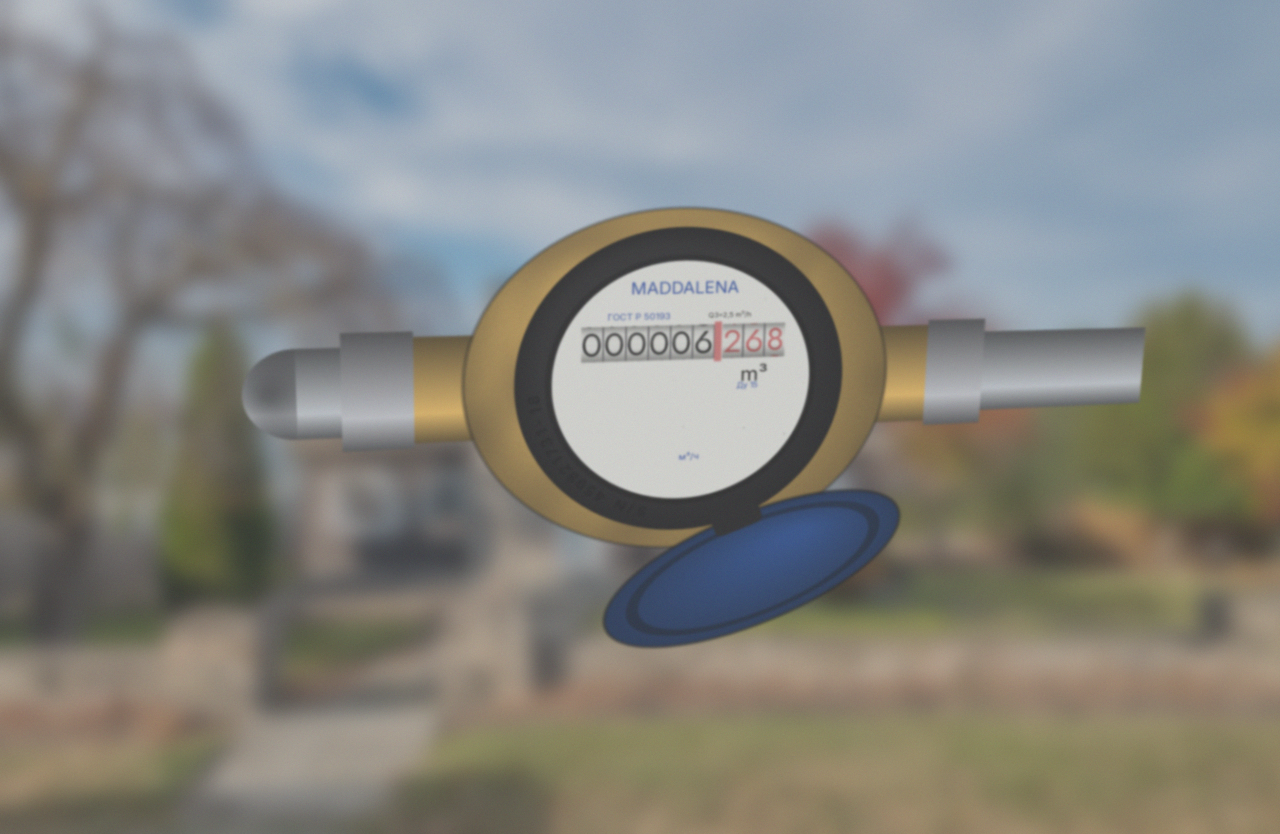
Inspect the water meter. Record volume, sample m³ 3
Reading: m³ 6.268
